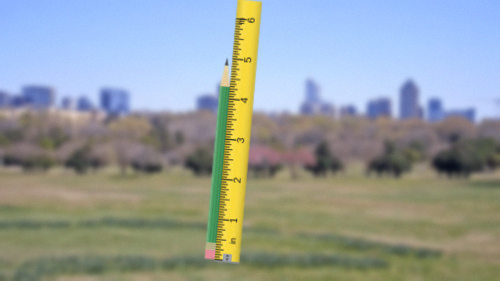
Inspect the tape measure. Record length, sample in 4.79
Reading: in 5
